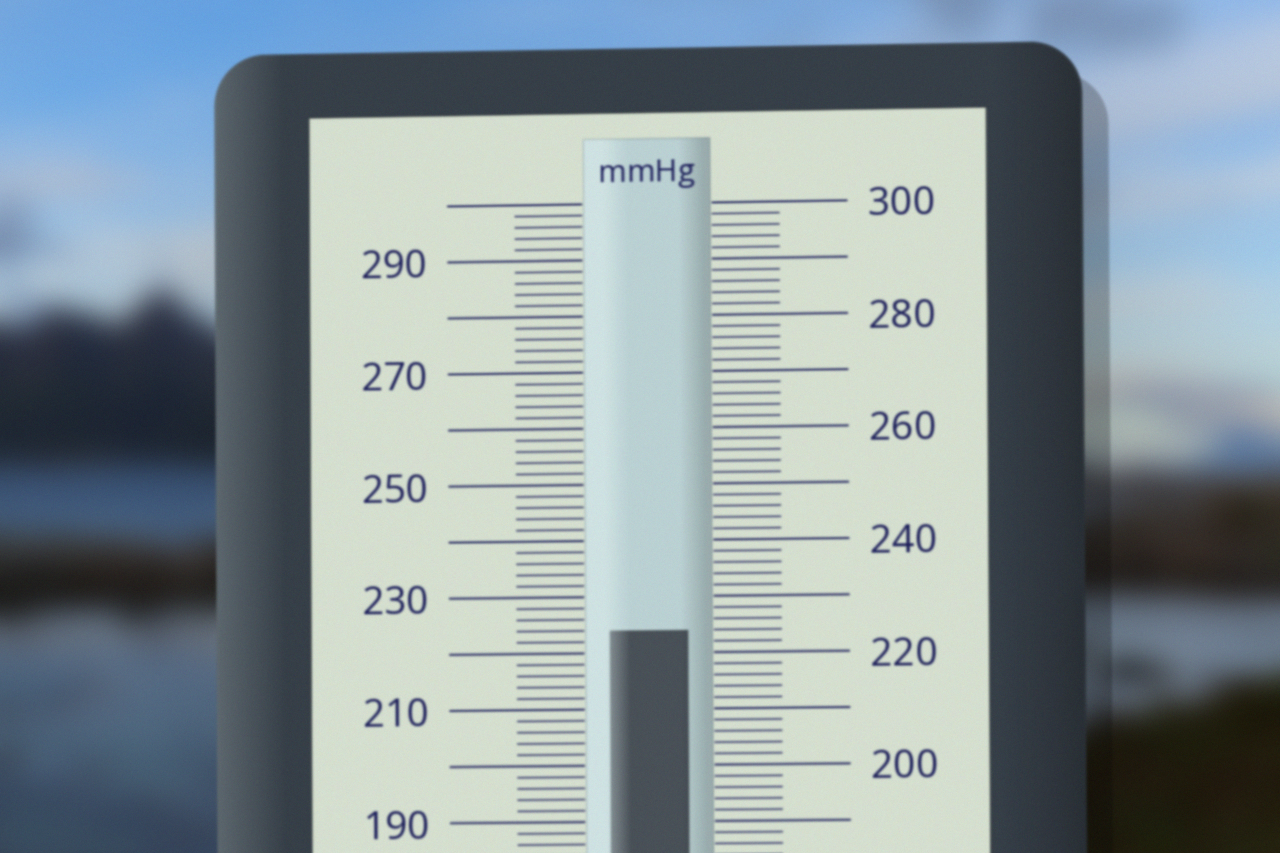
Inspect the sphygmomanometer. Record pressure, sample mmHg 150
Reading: mmHg 224
